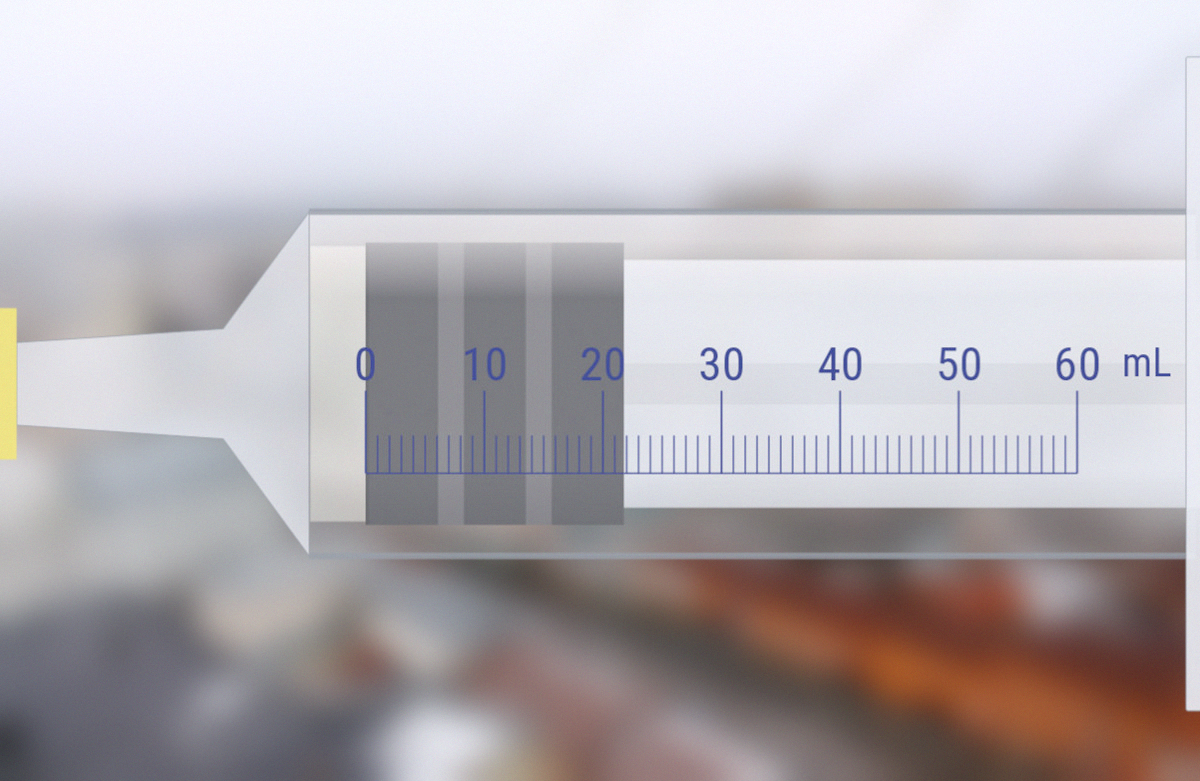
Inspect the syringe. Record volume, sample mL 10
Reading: mL 0
